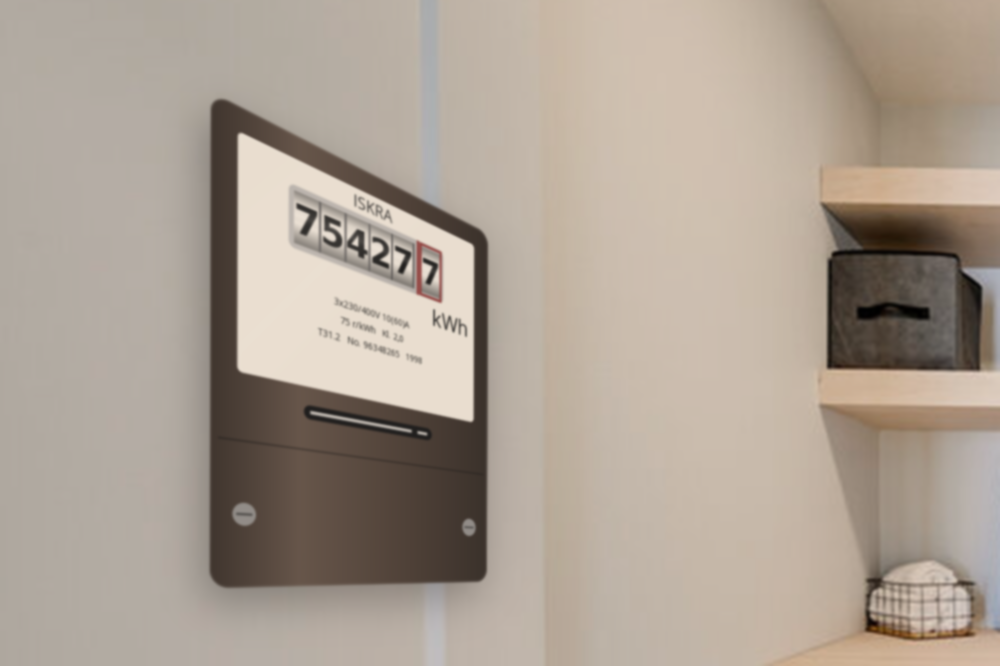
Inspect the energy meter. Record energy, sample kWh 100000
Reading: kWh 75427.7
